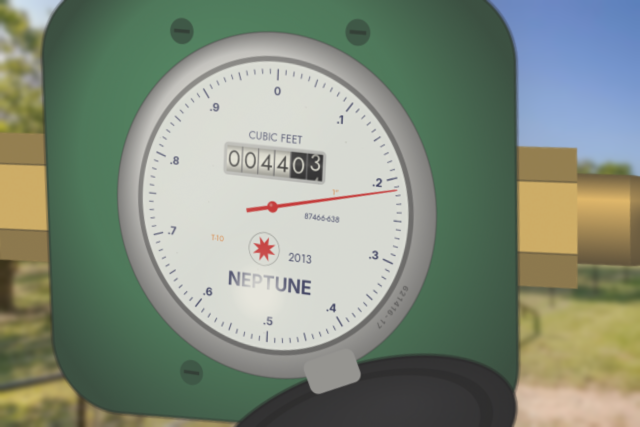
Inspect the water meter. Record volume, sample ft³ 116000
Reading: ft³ 4403.21
